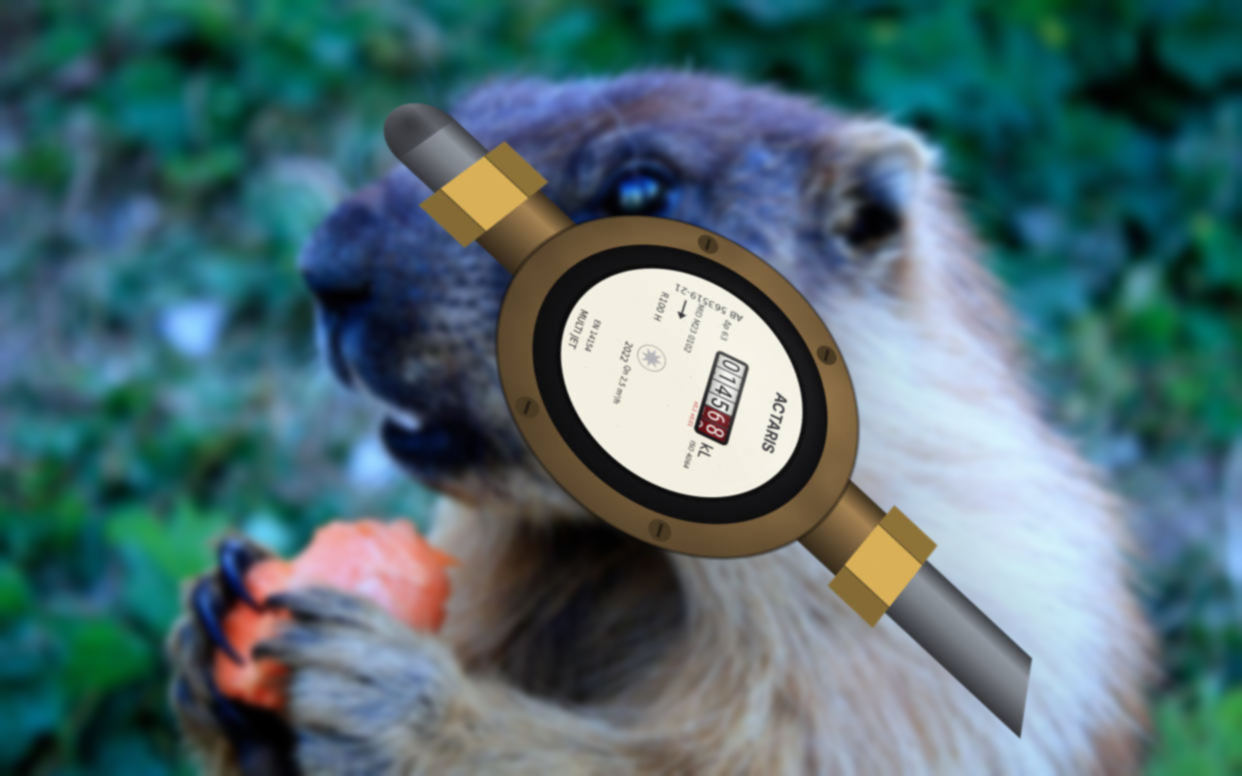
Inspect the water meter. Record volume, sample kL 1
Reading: kL 145.68
